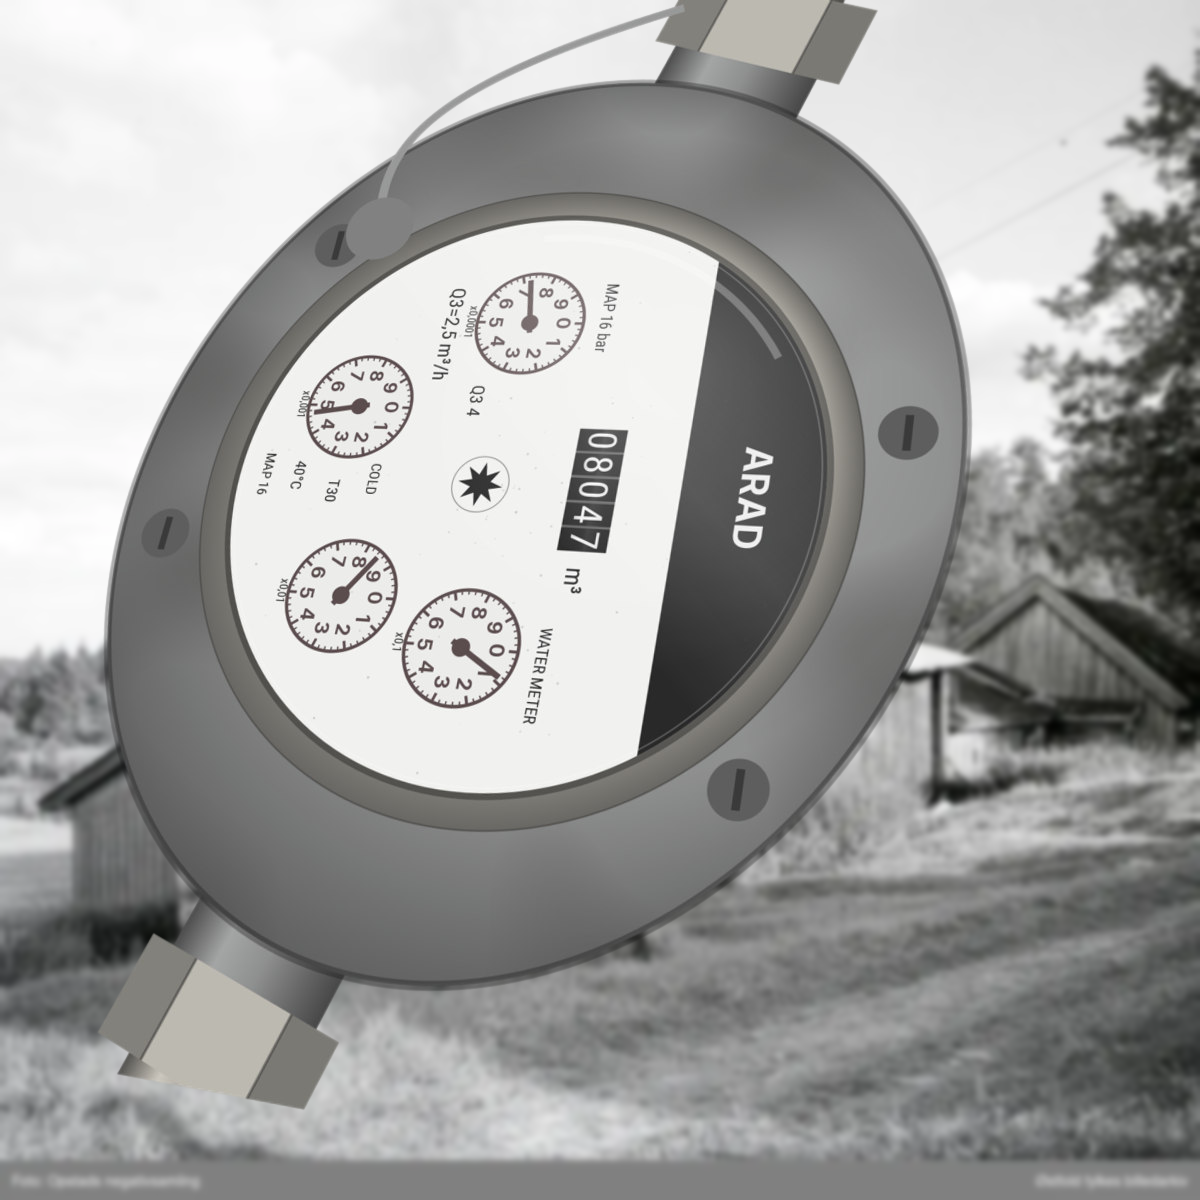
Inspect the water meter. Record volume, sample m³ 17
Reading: m³ 8047.0847
